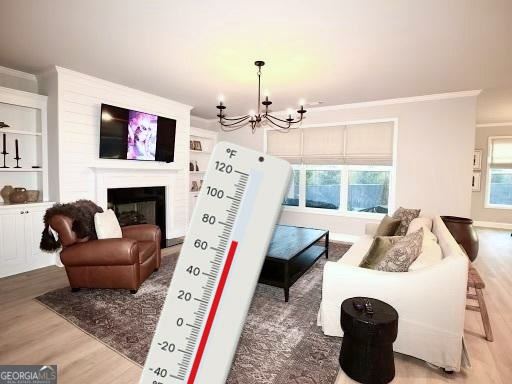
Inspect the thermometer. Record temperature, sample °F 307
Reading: °F 70
